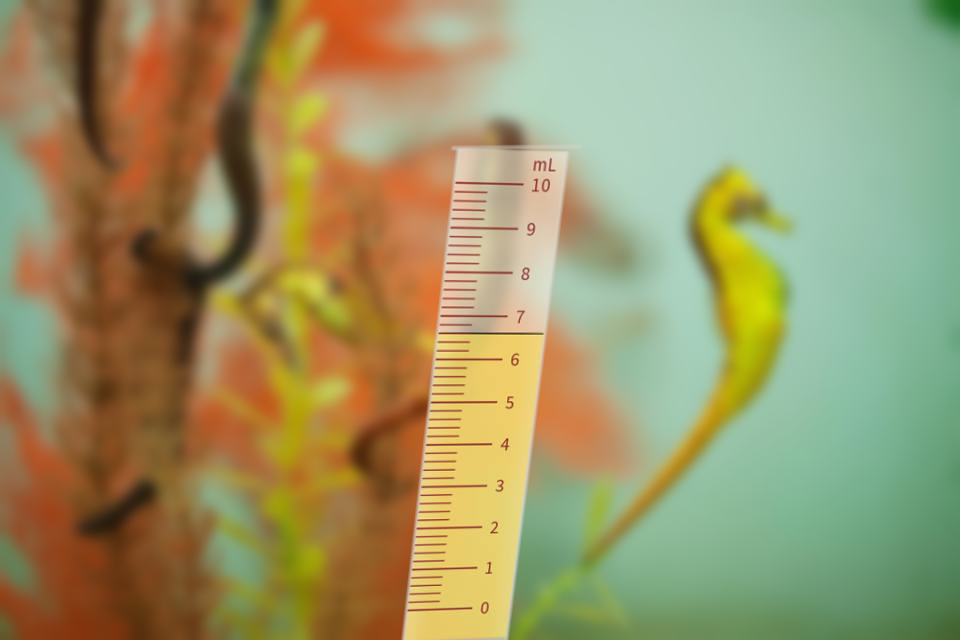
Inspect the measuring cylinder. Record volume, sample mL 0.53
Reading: mL 6.6
